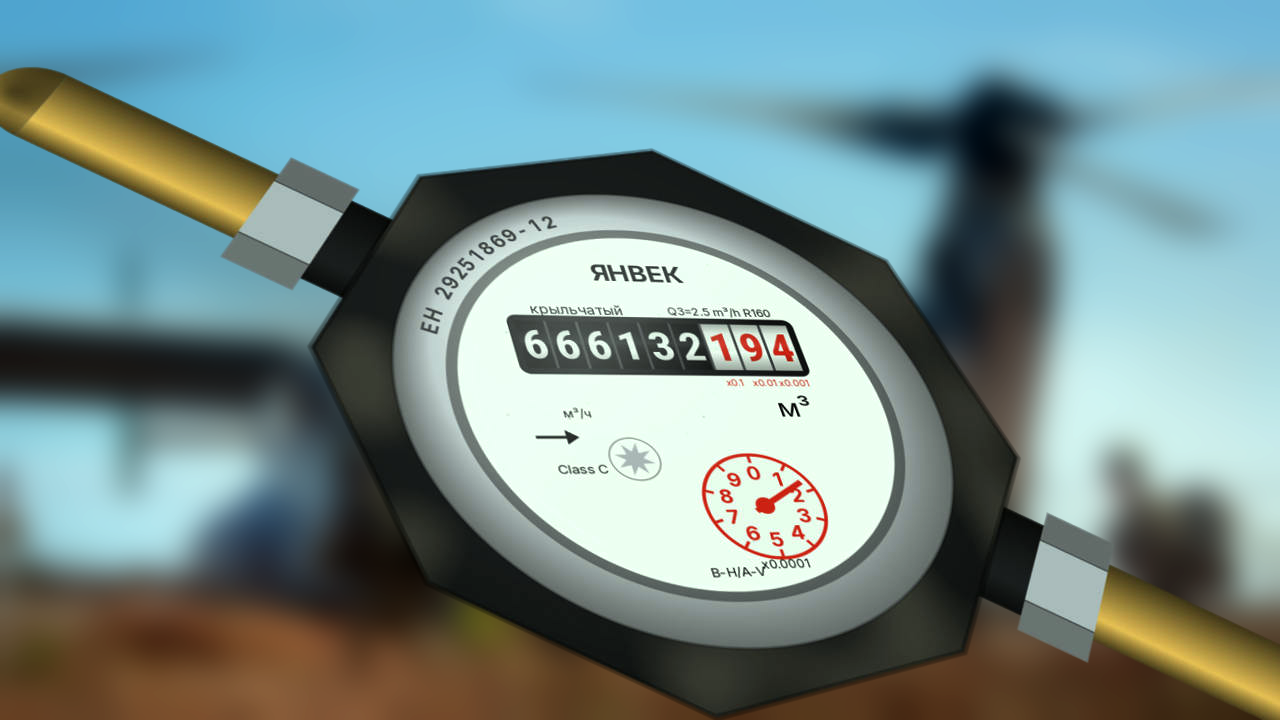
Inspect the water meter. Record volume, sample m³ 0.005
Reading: m³ 666132.1941
